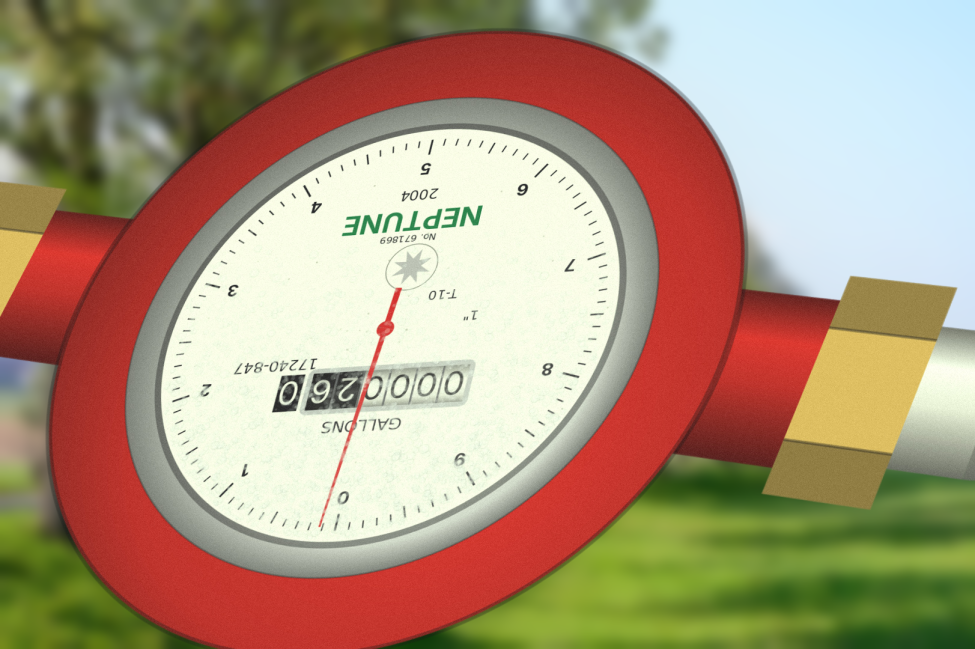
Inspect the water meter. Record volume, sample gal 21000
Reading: gal 260.1
